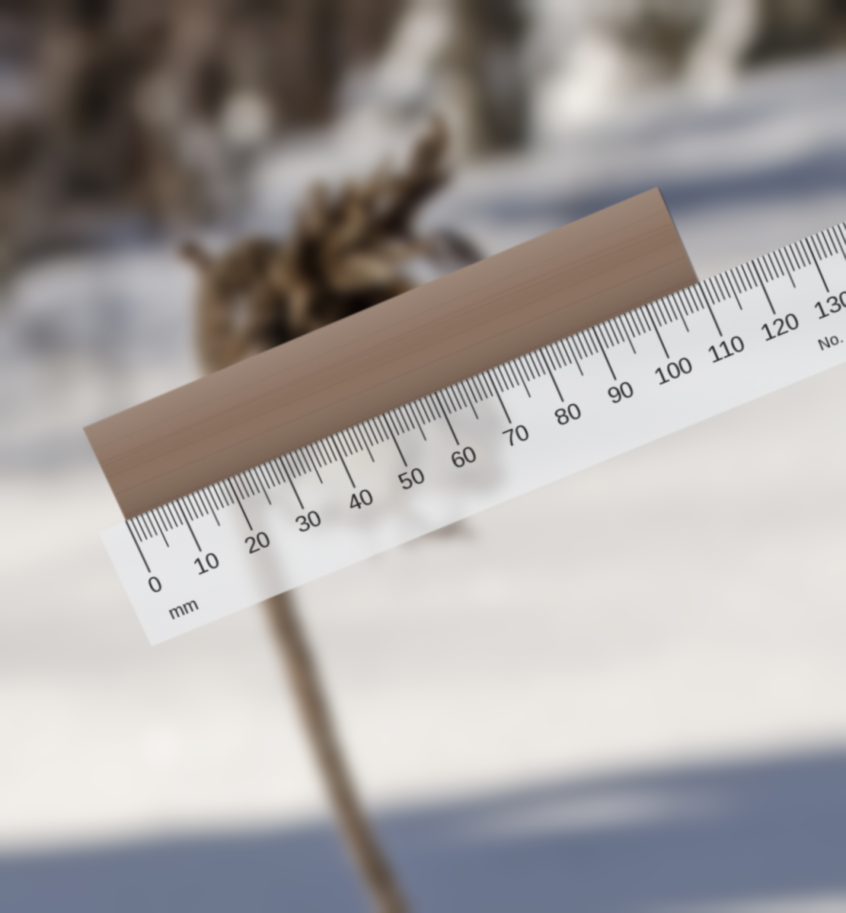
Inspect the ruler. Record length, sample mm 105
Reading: mm 110
